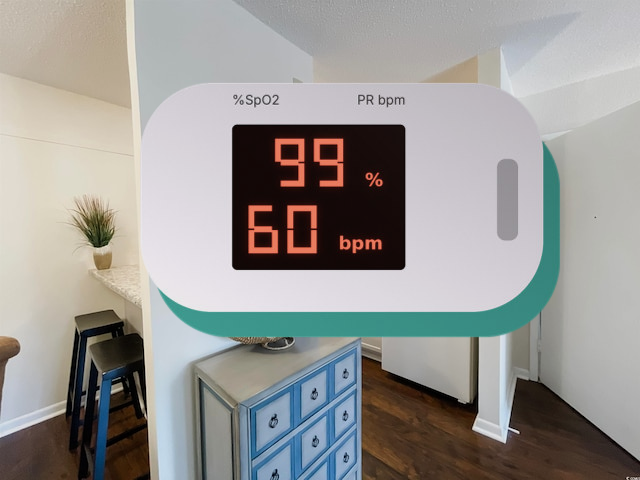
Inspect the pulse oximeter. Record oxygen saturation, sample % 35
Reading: % 99
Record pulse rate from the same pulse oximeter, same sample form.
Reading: bpm 60
